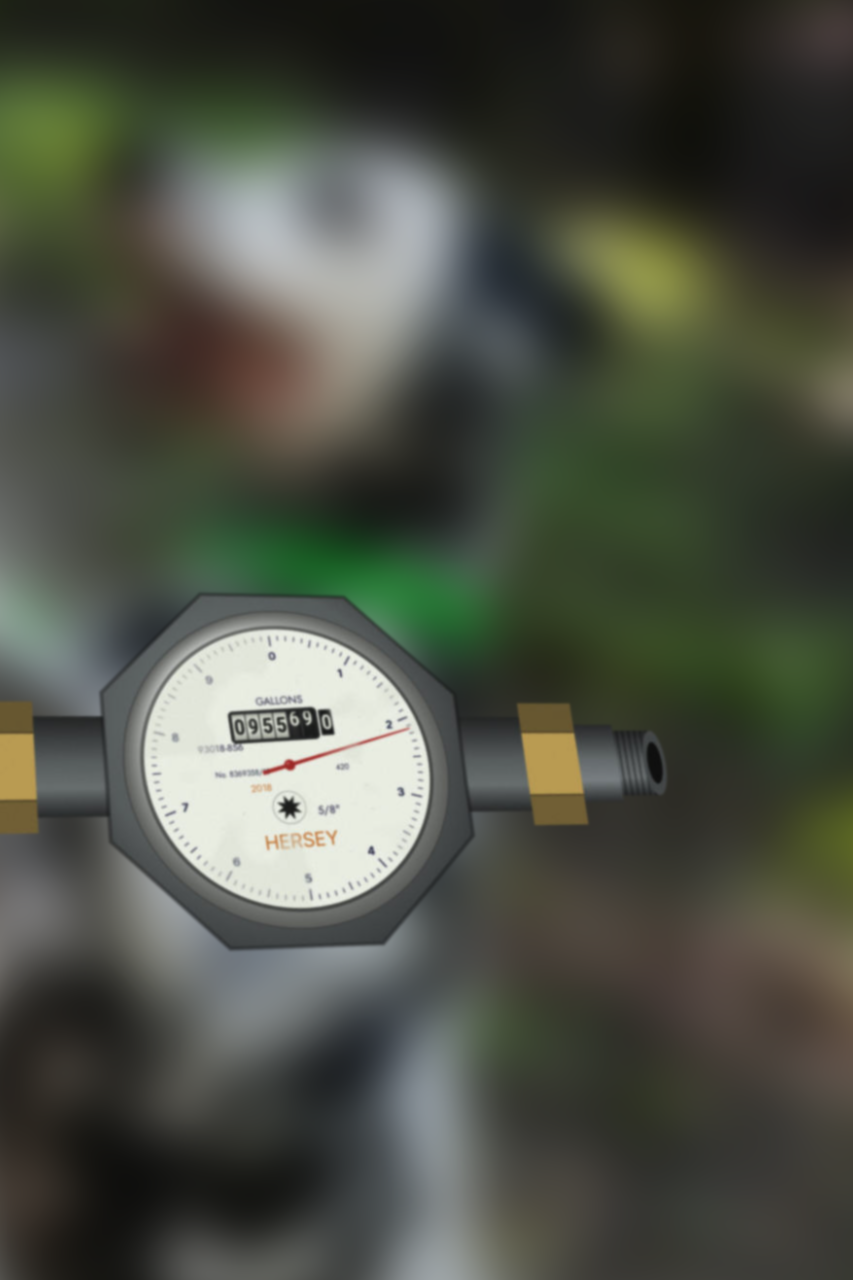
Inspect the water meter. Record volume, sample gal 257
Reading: gal 955692.1
